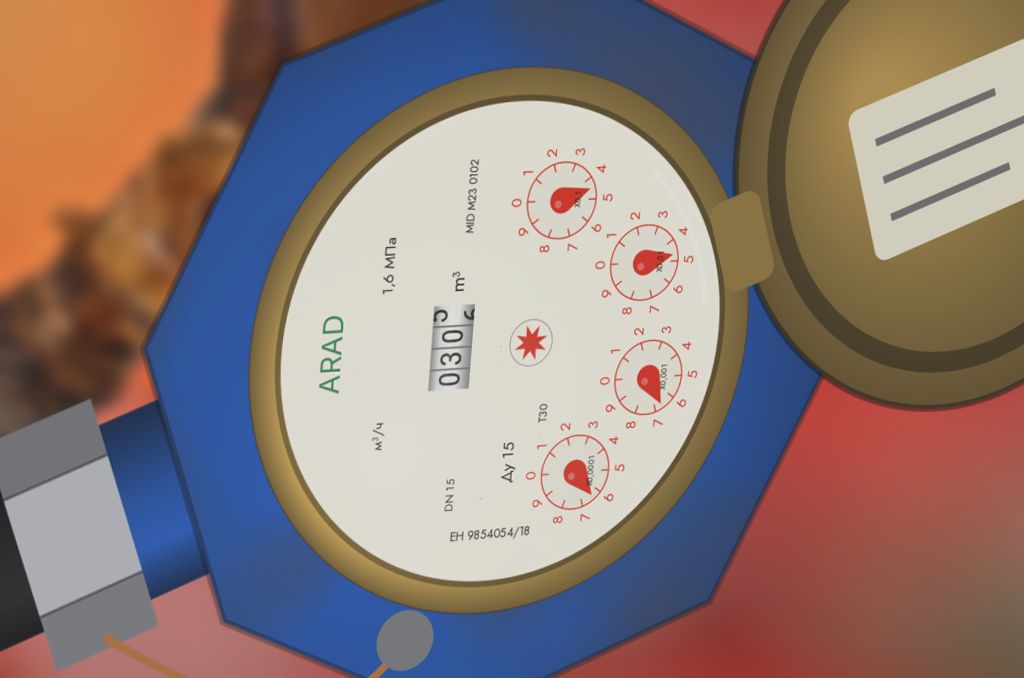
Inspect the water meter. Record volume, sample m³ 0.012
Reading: m³ 305.4466
